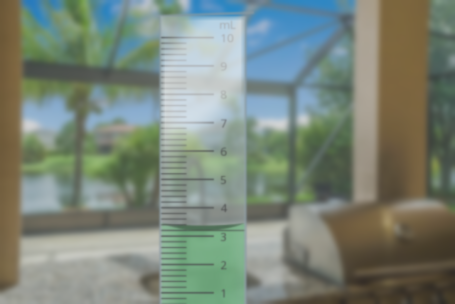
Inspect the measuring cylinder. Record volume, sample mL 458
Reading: mL 3.2
